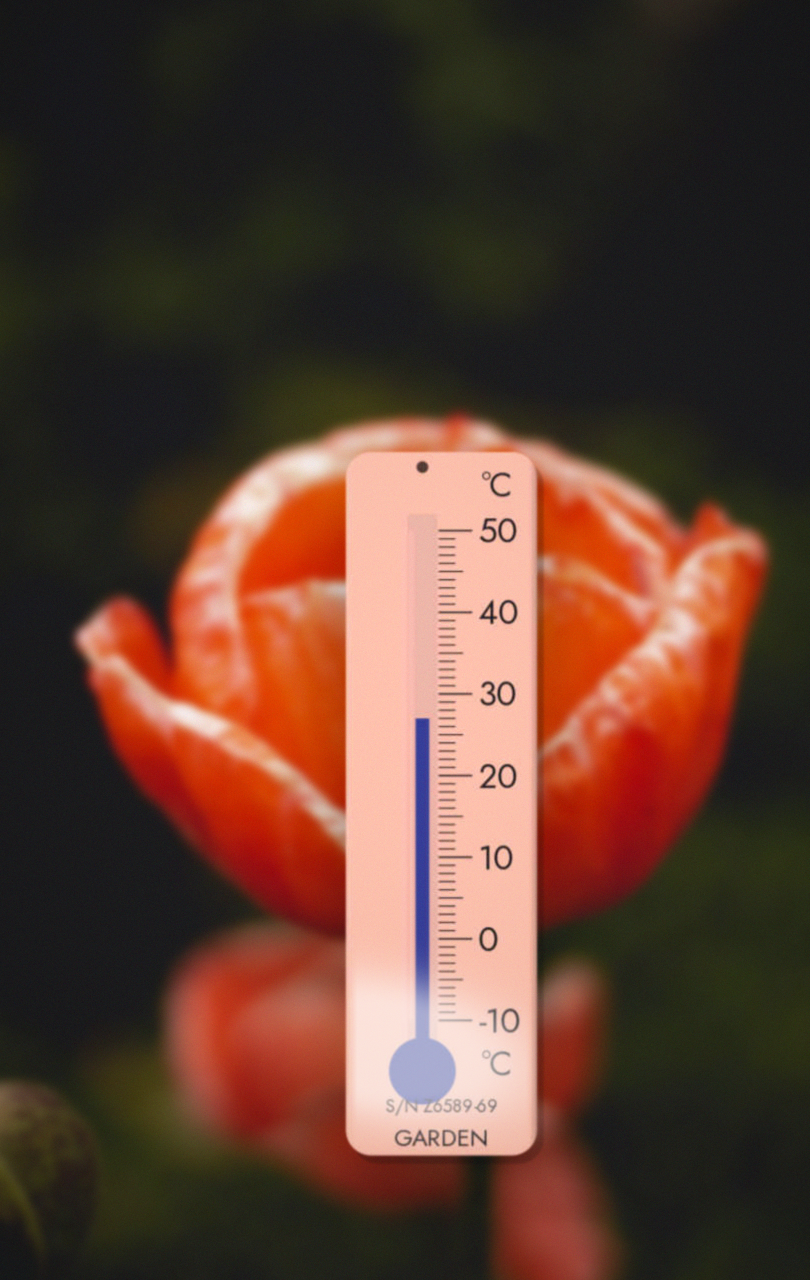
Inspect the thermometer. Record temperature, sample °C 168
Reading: °C 27
